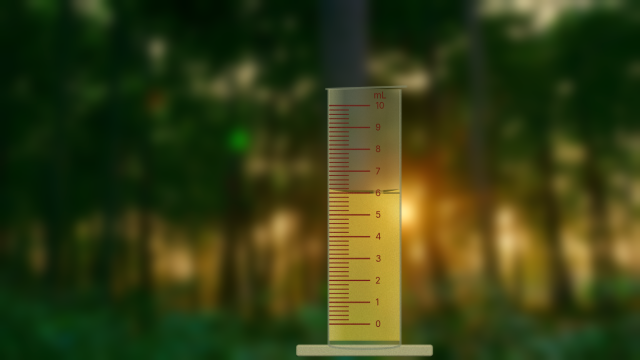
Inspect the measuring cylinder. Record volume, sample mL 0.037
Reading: mL 6
